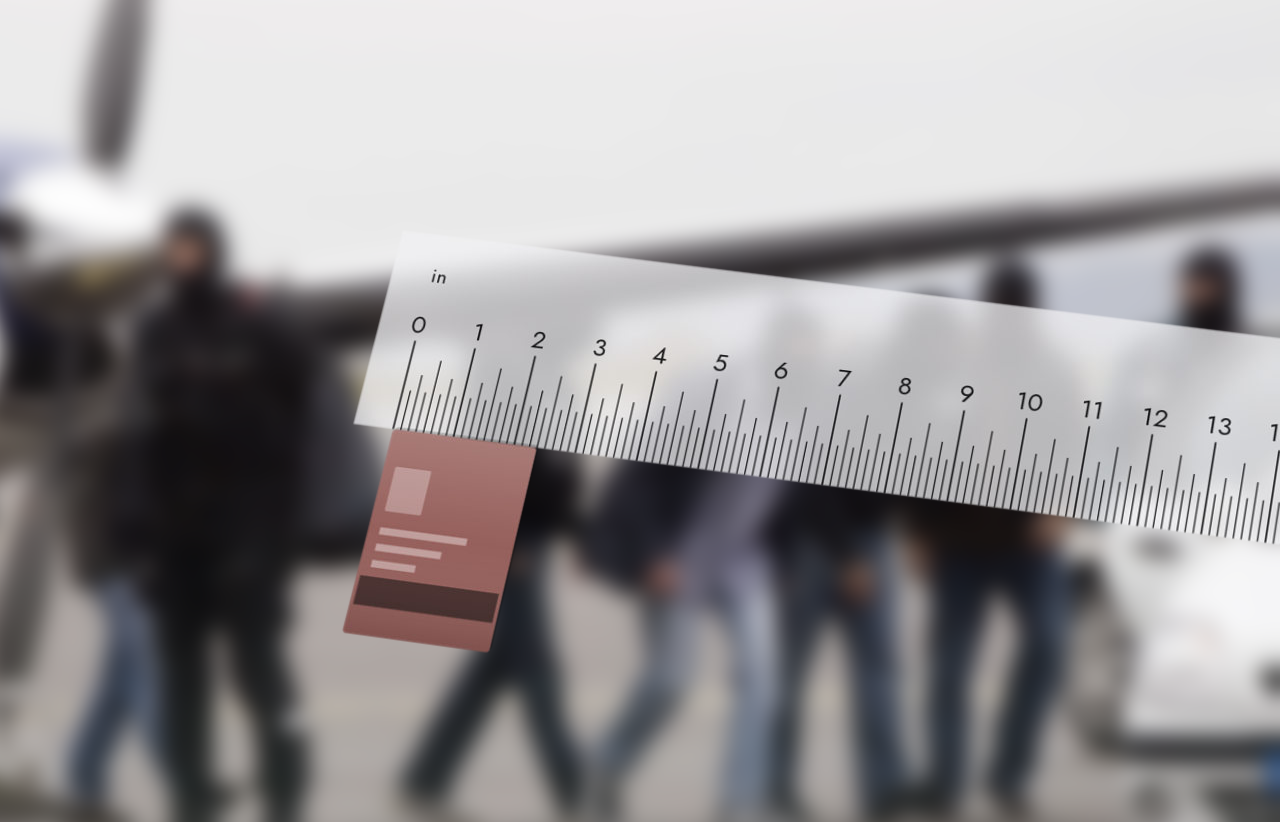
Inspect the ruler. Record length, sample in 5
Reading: in 2.375
